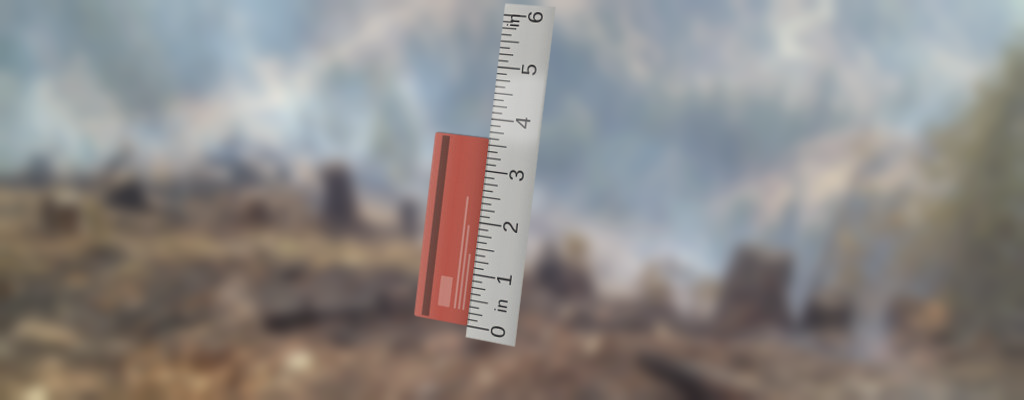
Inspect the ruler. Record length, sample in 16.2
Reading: in 3.625
